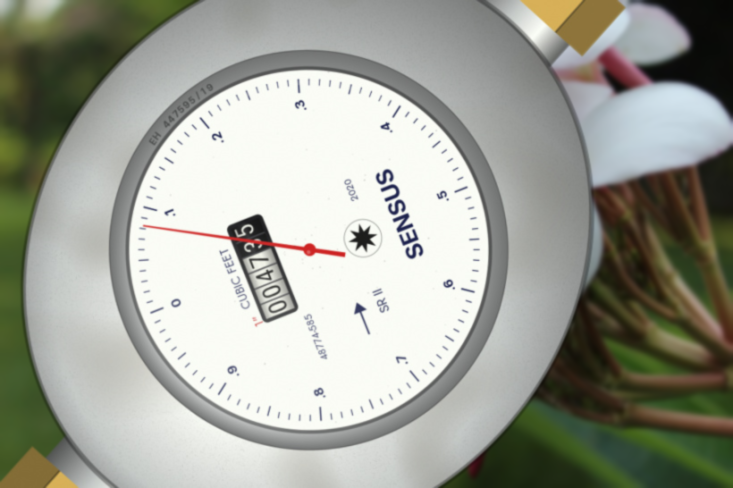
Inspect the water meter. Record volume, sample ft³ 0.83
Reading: ft³ 4735.08
